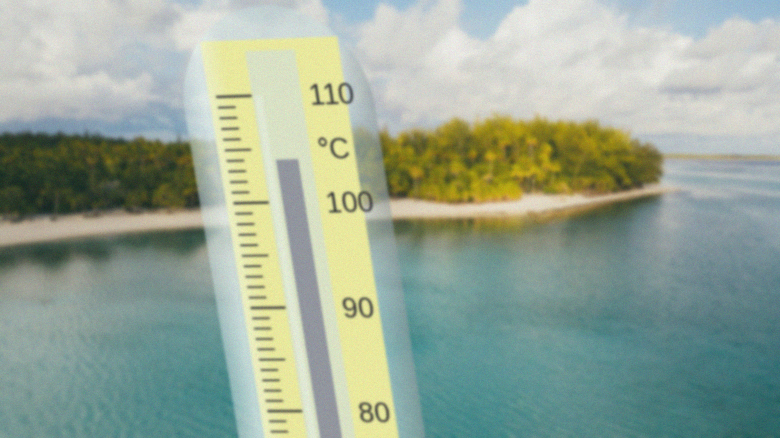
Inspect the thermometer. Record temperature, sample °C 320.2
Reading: °C 104
